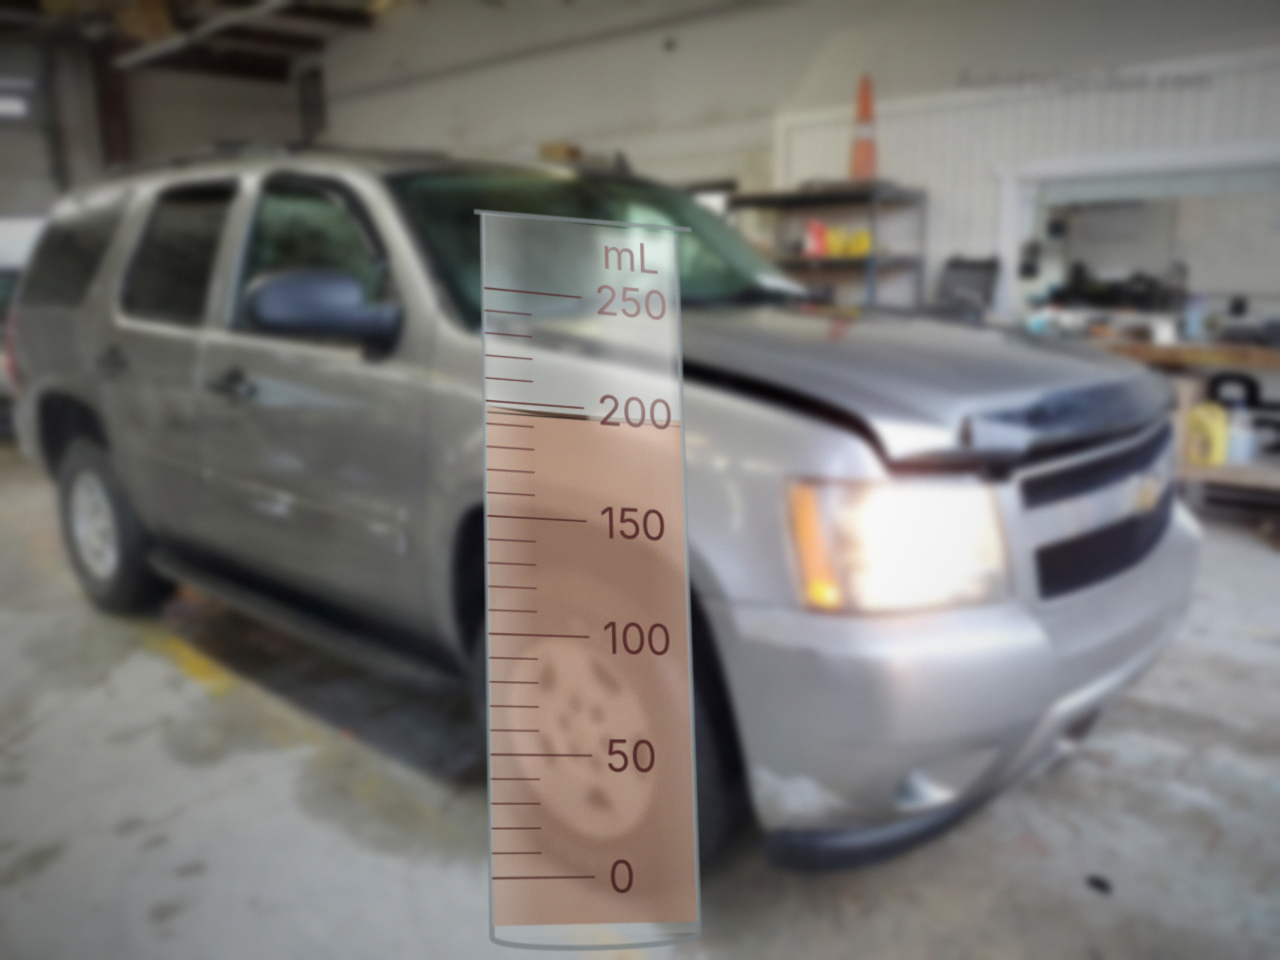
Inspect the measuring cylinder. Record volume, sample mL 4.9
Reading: mL 195
